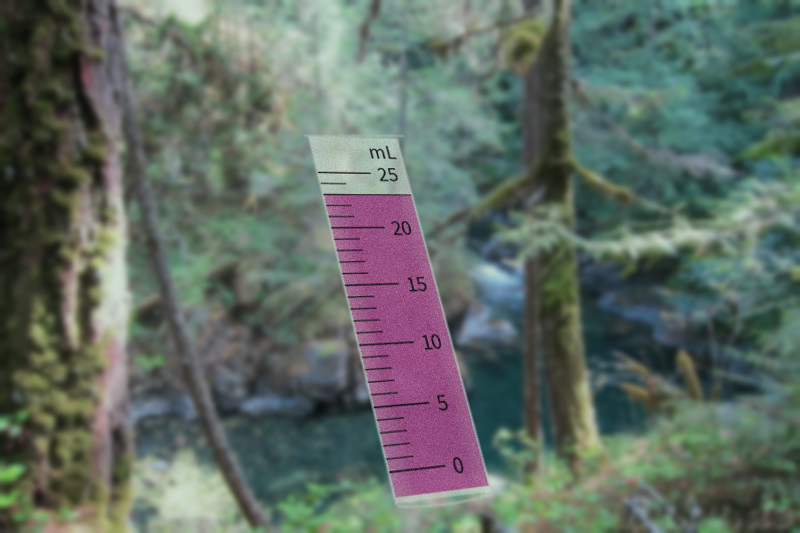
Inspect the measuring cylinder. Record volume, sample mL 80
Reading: mL 23
